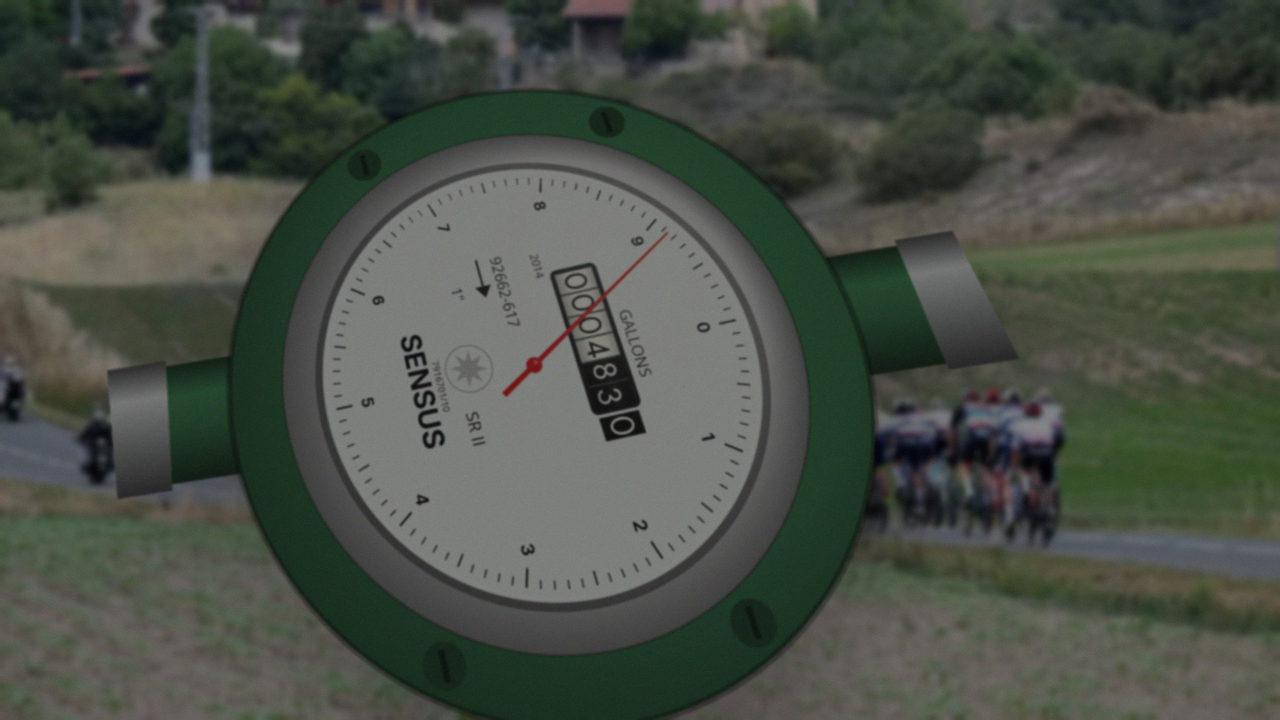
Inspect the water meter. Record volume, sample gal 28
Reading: gal 4829.1
